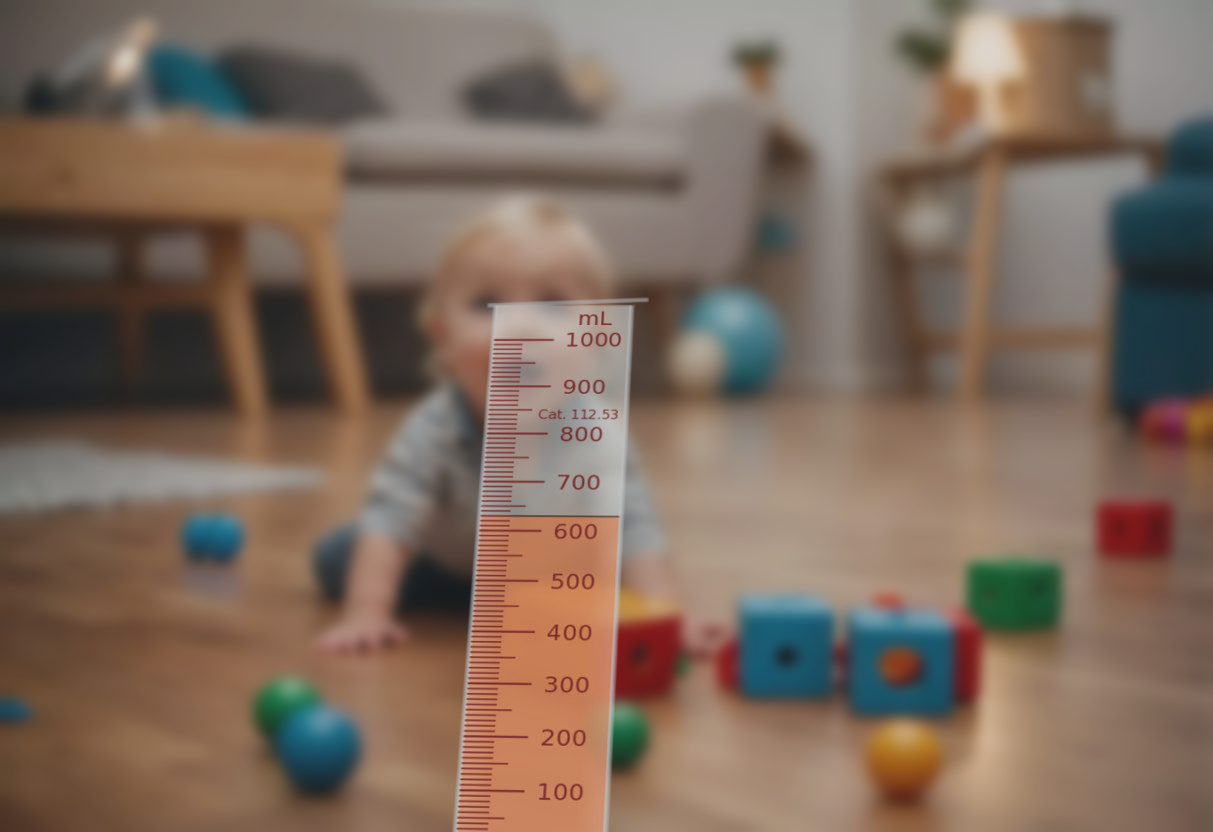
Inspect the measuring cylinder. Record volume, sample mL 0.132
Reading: mL 630
